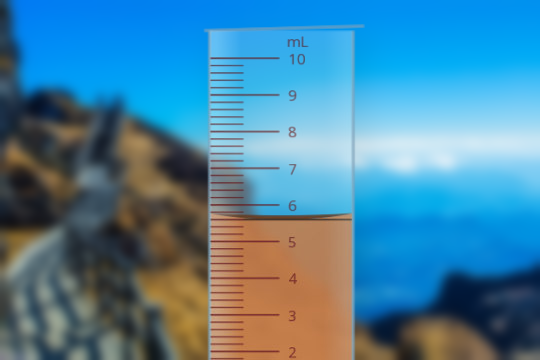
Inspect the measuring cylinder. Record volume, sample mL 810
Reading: mL 5.6
